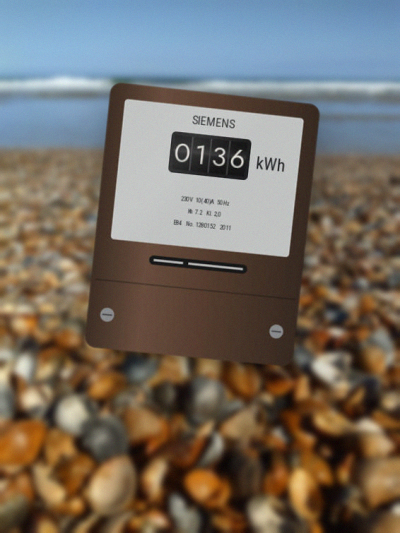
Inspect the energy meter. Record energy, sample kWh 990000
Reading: kWh 136
